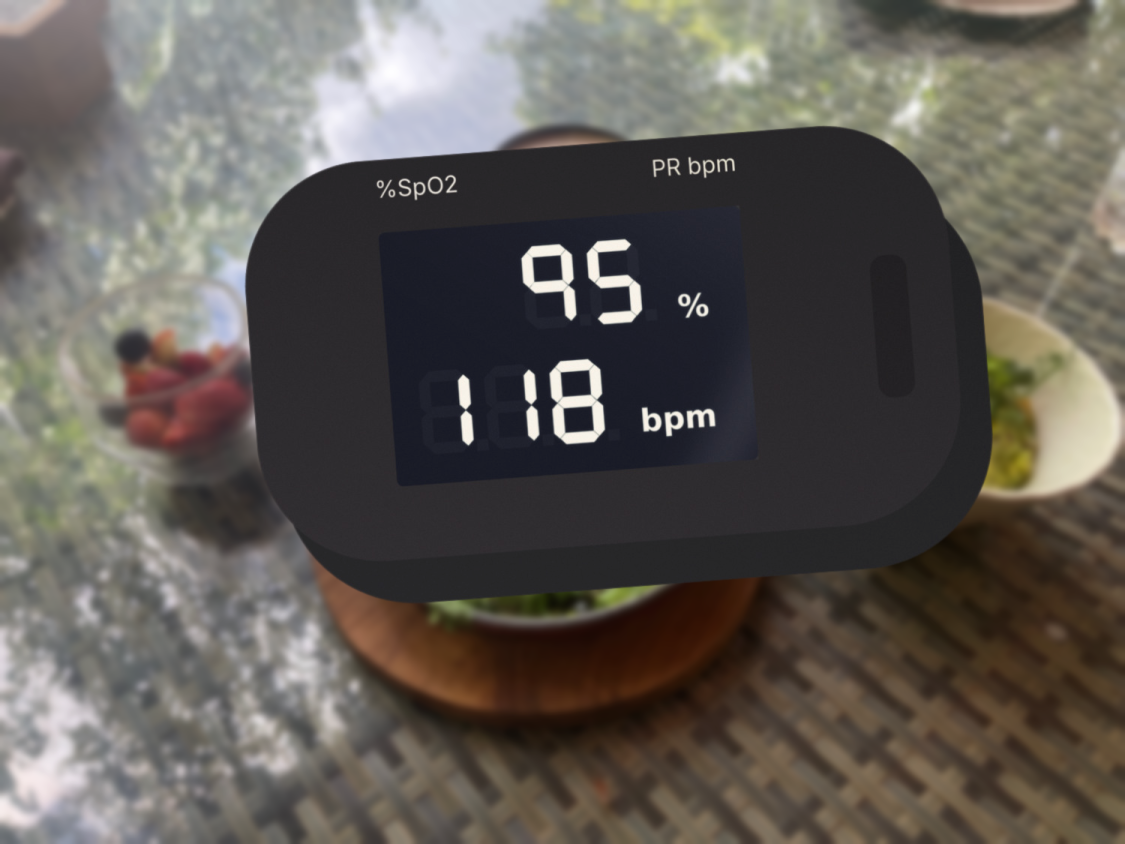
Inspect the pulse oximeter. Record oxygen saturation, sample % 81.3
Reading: % 95
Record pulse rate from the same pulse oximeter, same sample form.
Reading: bpm 118
